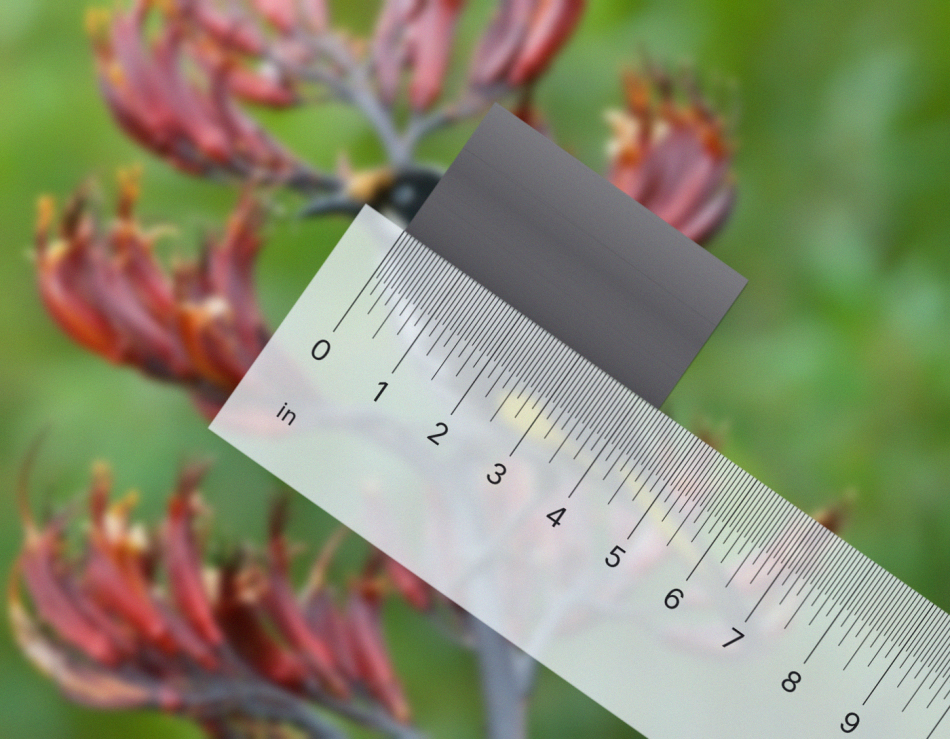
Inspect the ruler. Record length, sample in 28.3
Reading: in 4.3125
